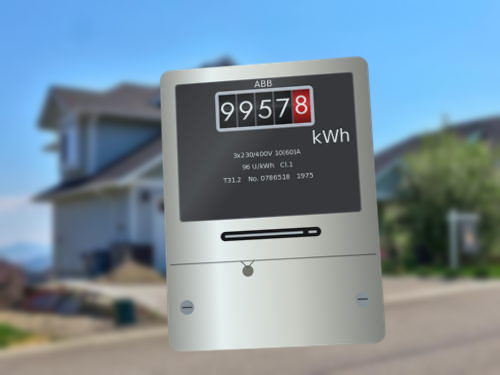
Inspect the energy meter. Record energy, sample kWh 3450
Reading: kWh 9957.8
